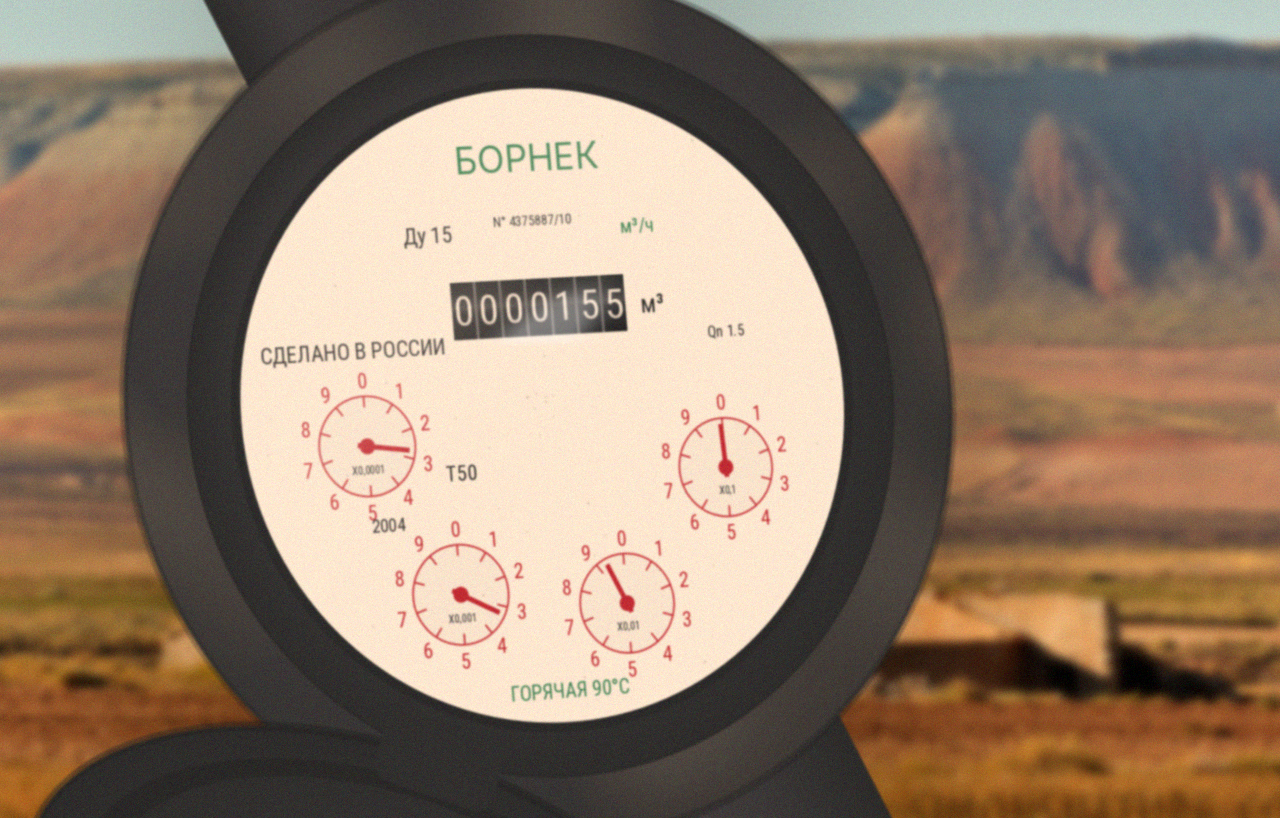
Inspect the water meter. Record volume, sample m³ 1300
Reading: m³ 154.9932
